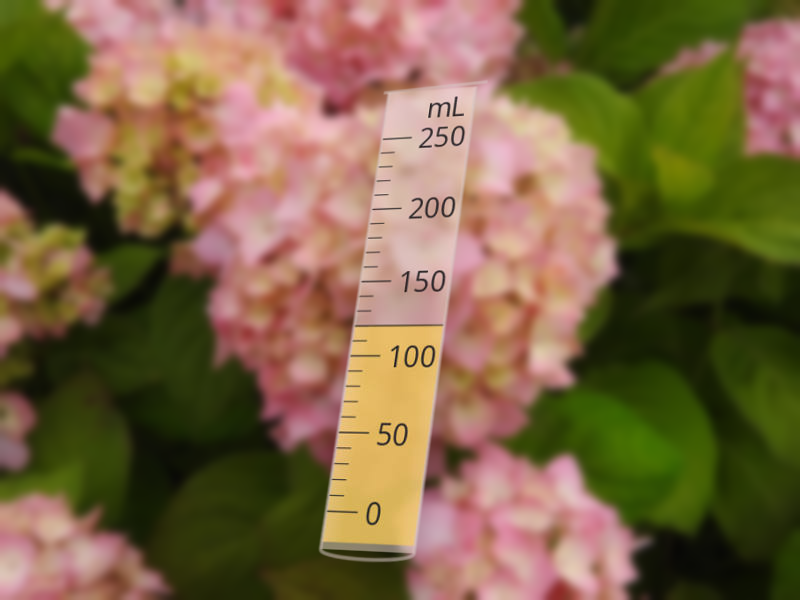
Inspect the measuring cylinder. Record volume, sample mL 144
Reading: mL 120
